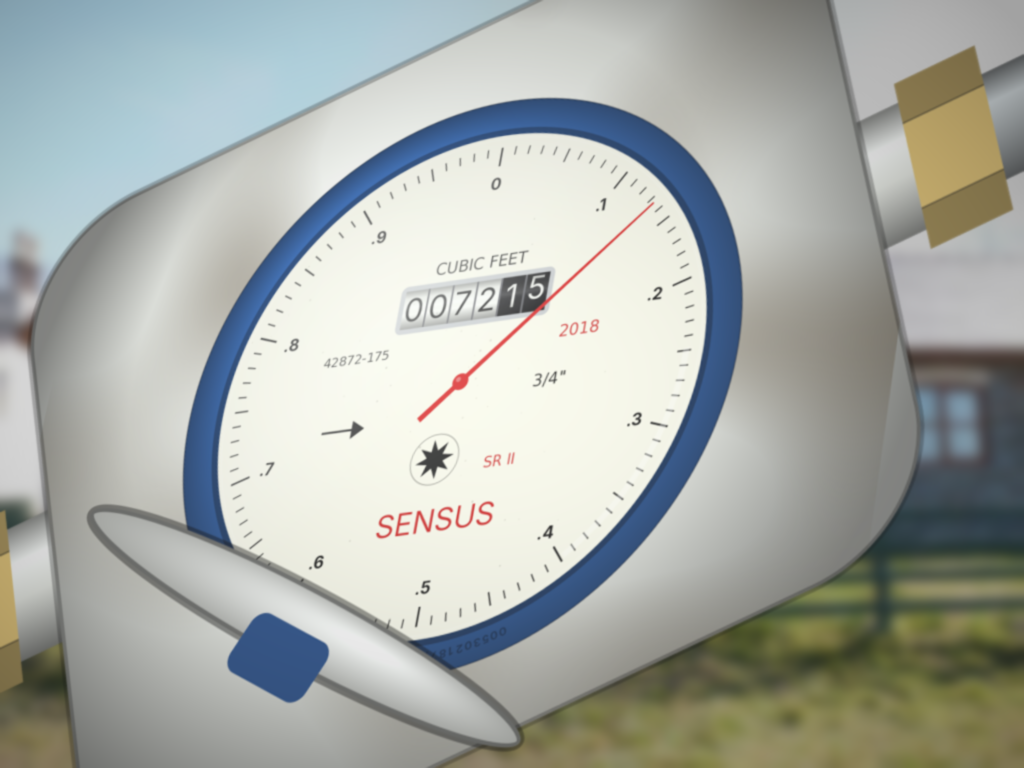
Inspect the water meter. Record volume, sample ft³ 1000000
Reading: ft³ 7215.13
